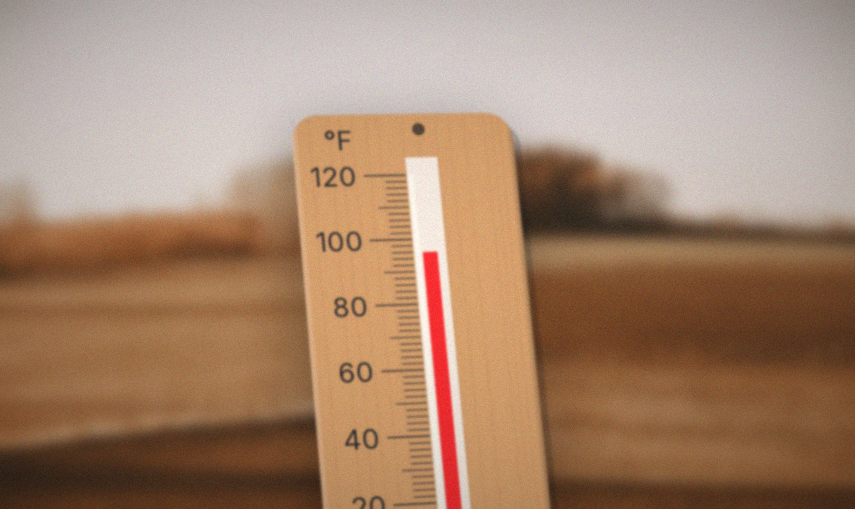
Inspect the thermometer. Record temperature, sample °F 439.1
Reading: °F 96
